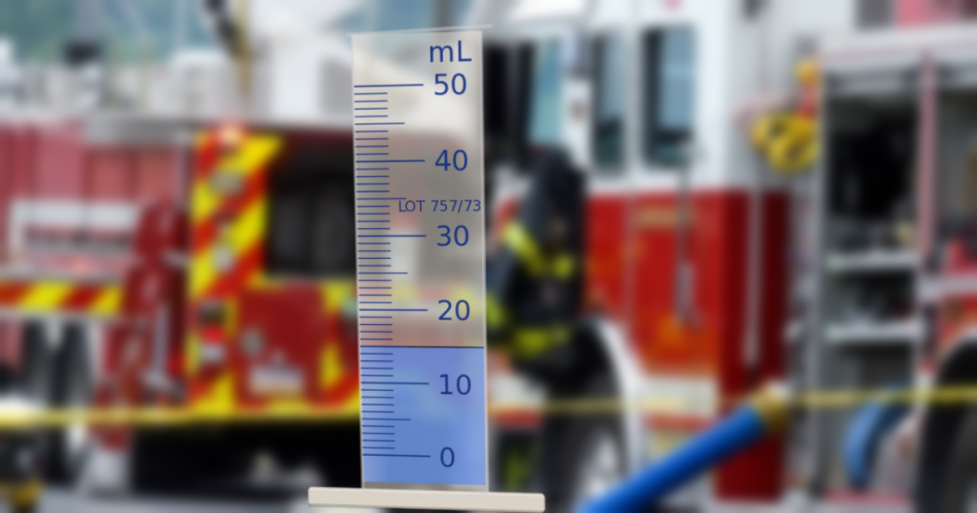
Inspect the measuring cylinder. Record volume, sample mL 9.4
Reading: mL 15
